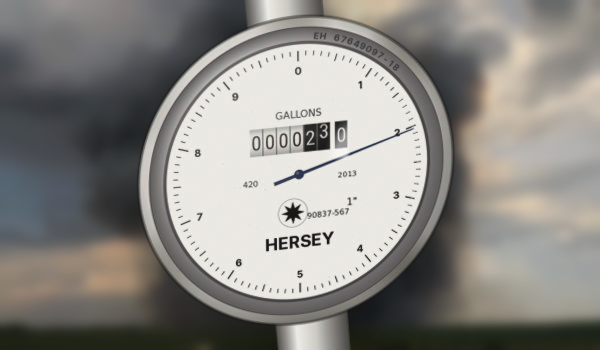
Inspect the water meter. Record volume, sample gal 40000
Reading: gal 232.0
